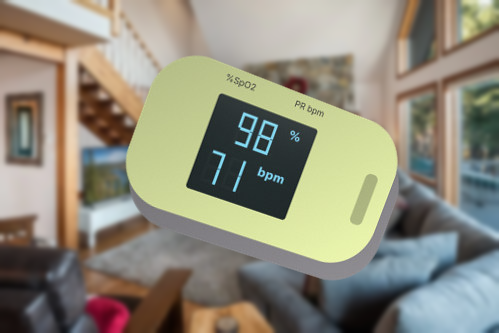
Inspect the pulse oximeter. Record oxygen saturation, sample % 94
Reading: % 98
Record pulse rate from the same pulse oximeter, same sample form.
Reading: bpm 71
